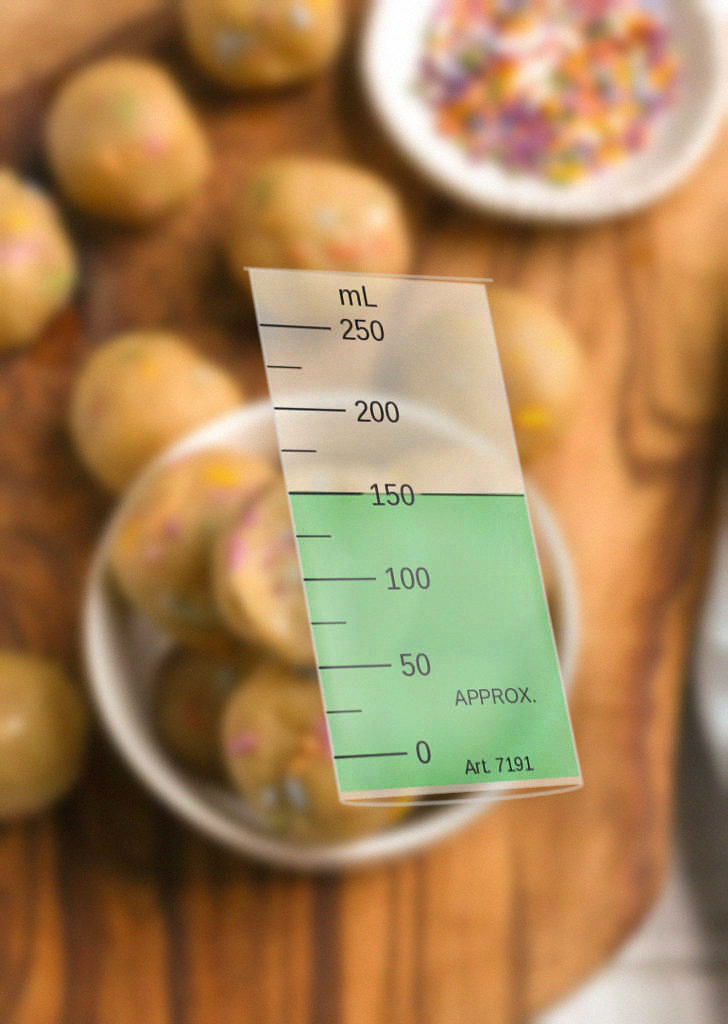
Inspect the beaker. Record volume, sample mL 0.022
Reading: mL 150
